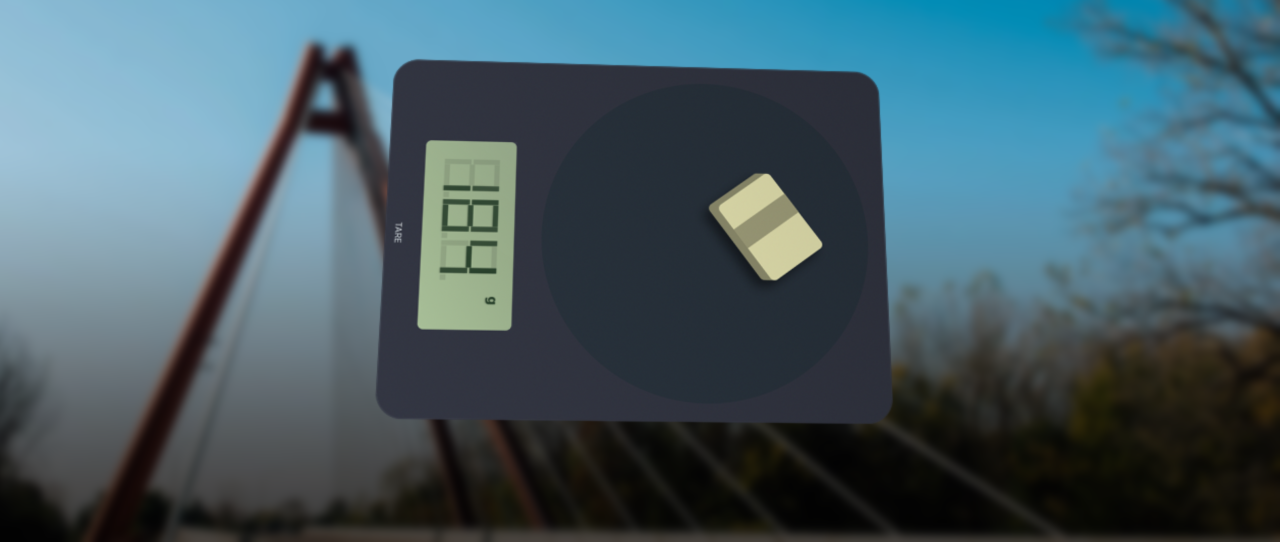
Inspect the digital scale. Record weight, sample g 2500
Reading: g 184
